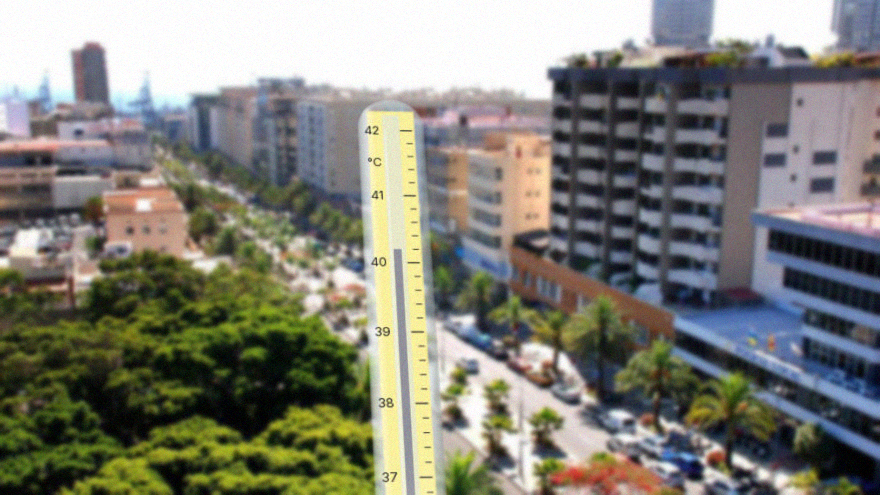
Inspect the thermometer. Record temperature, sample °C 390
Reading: °C 40.2
